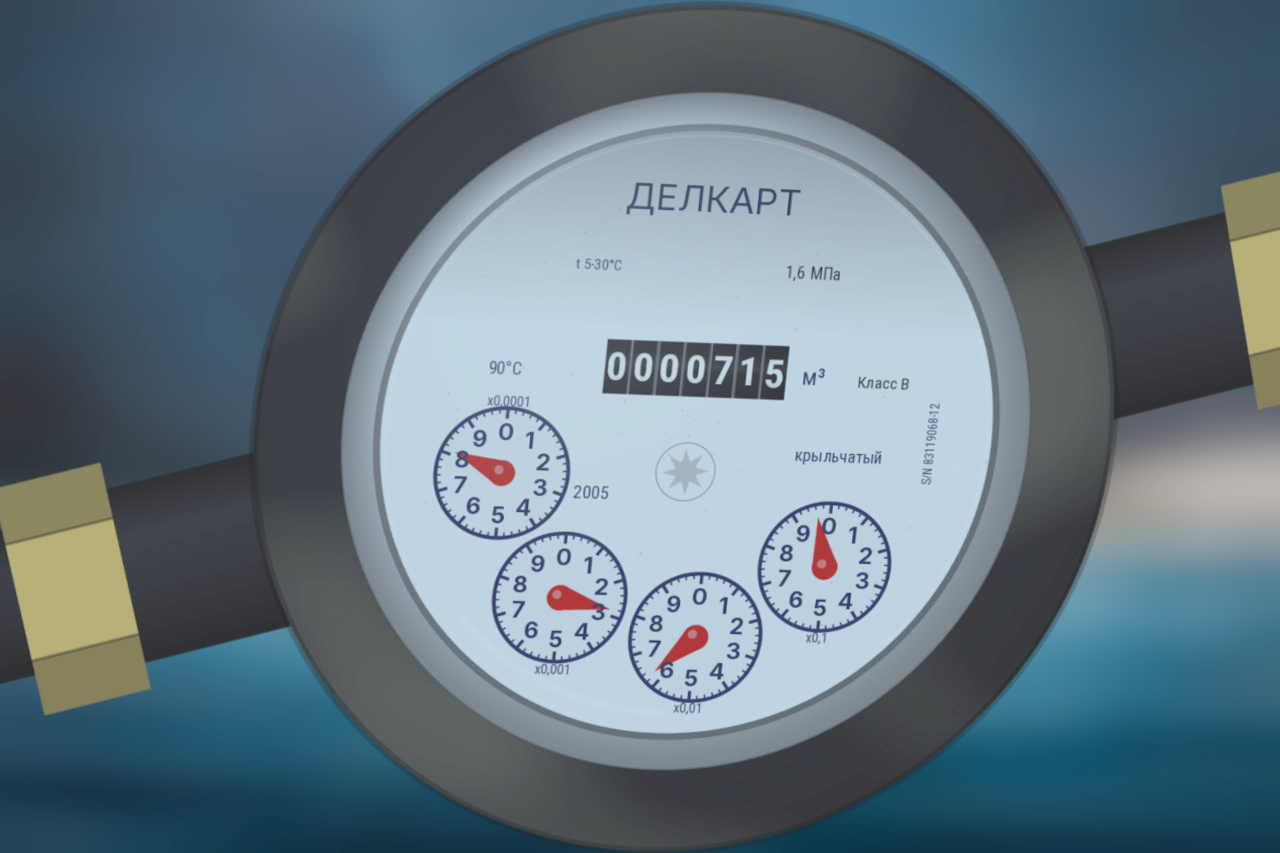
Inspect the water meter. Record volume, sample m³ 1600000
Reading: m³ 714.9628
